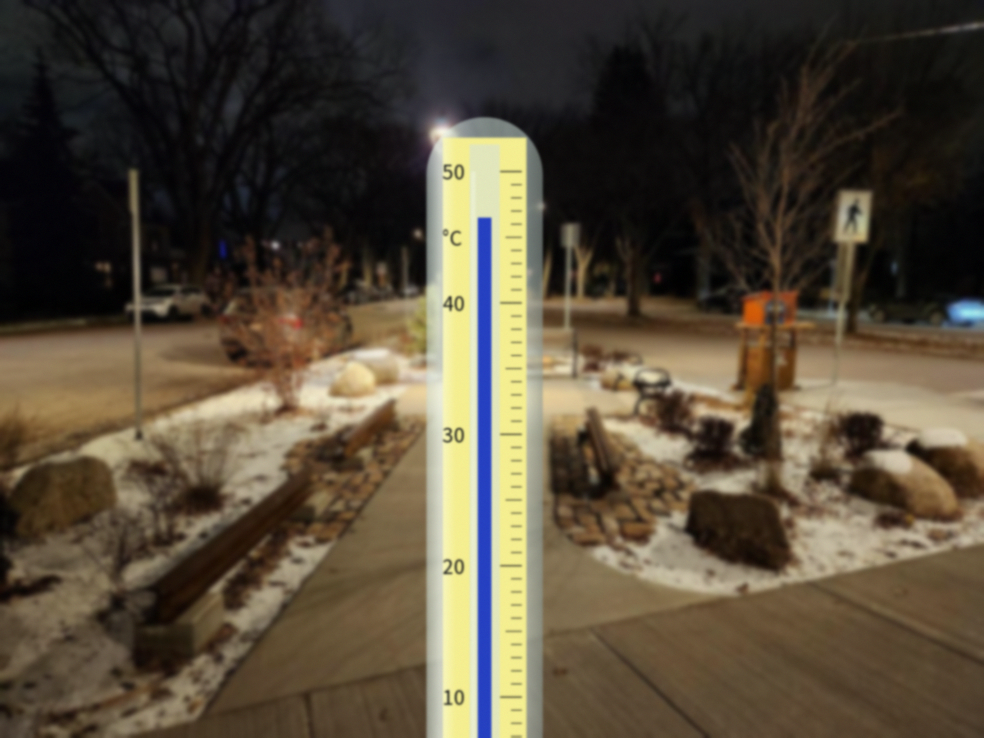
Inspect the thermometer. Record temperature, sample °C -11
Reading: °C 46.5
